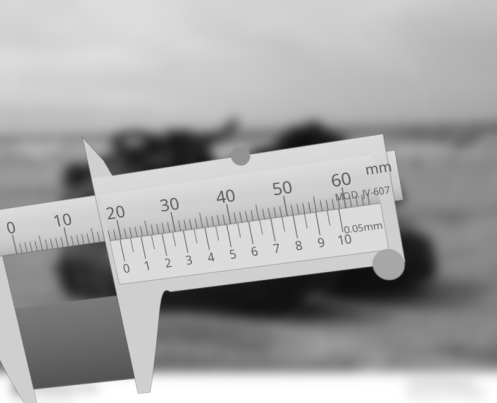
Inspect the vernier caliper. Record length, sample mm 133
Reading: mm 19.8
